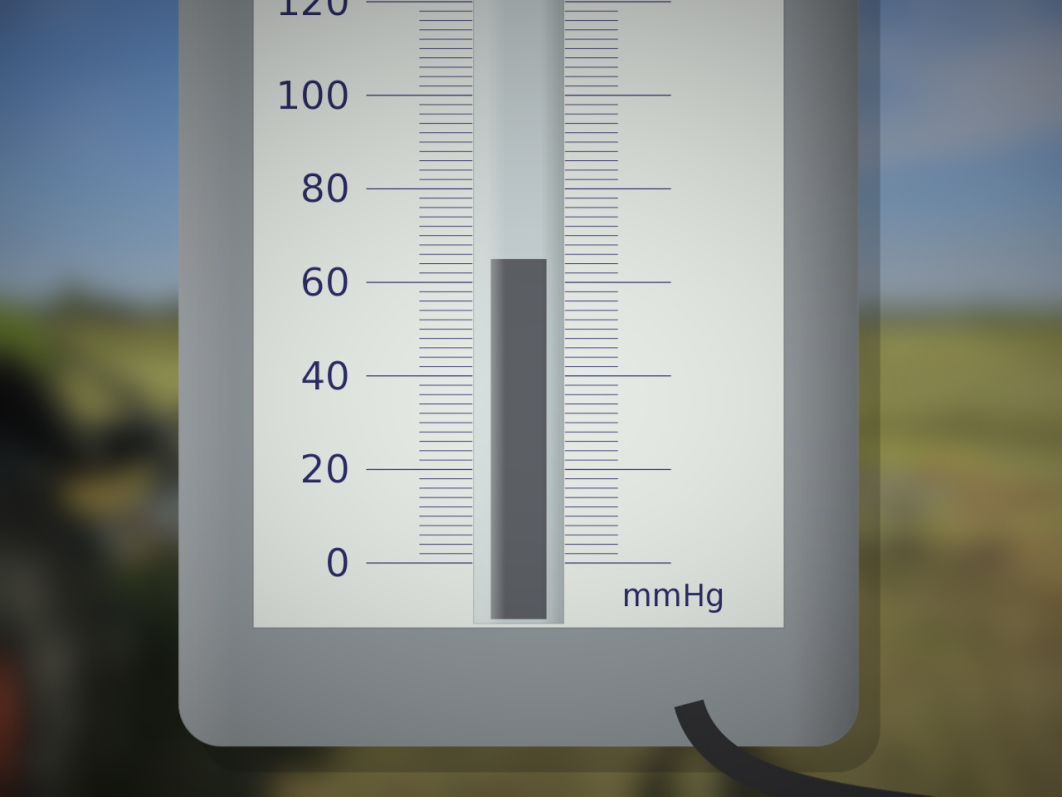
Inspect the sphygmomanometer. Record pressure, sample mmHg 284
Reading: mmHg 65
